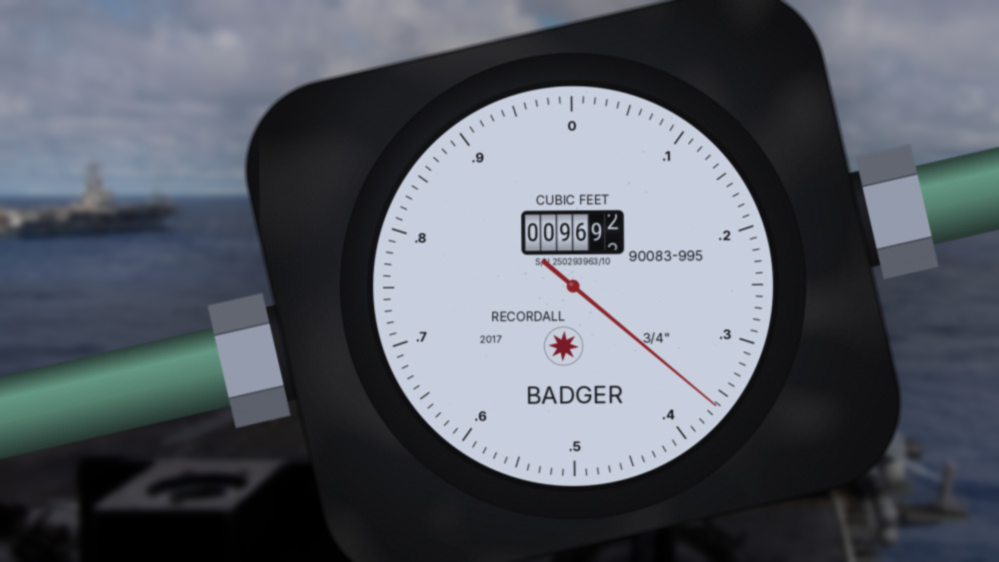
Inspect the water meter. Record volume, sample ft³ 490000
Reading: ft³ 9692.36
